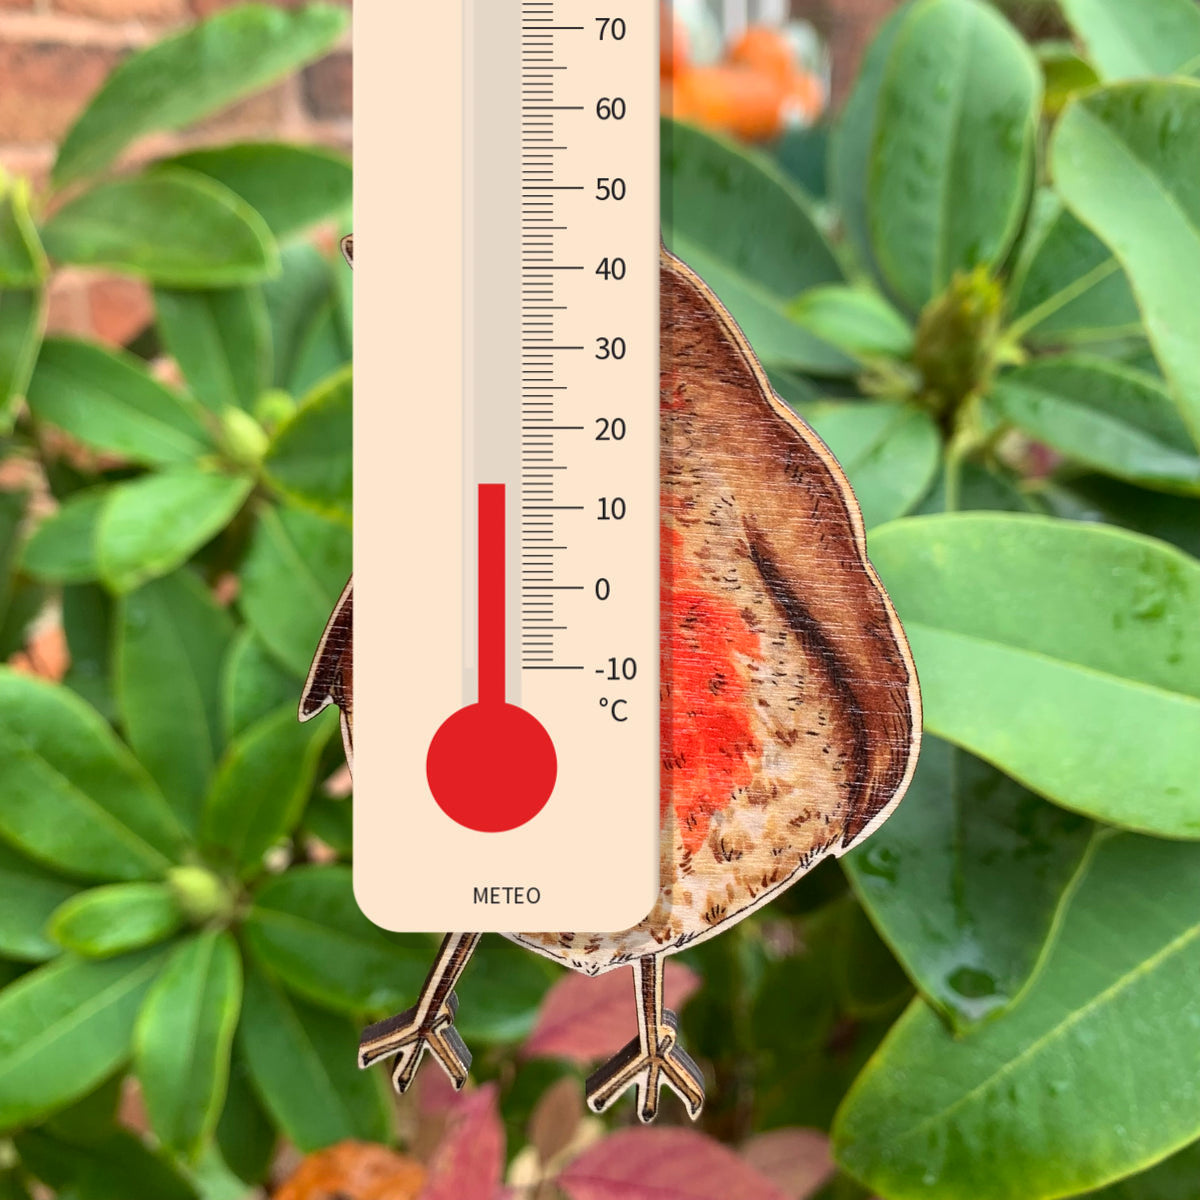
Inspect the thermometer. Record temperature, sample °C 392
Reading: °C 13
